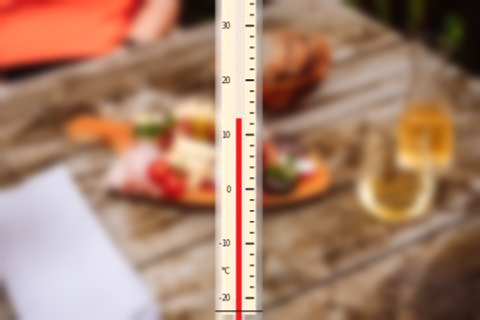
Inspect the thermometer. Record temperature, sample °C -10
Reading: °C 13
